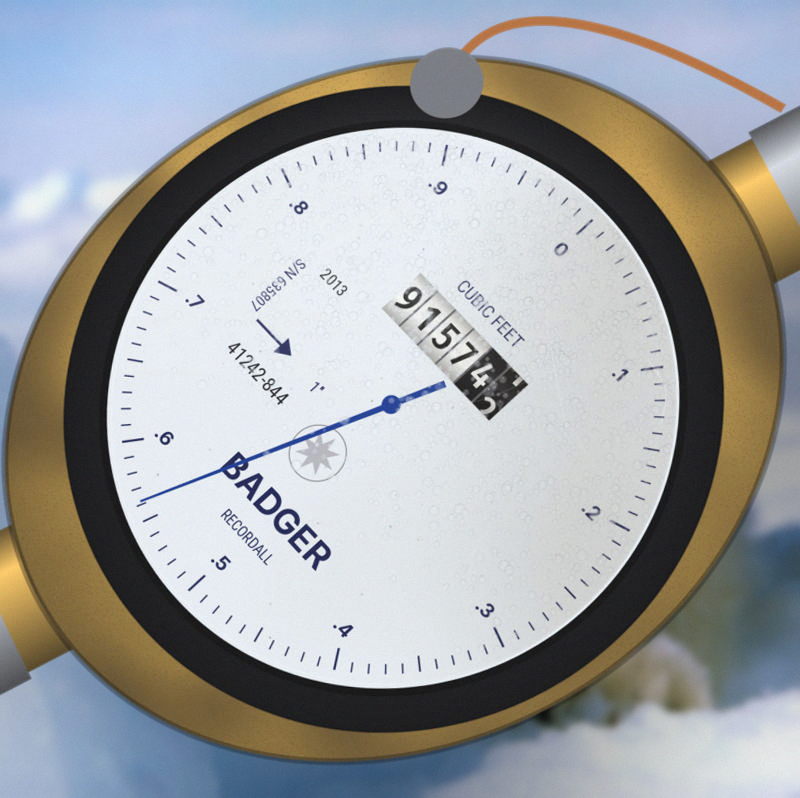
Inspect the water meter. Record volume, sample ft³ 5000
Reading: ft³ 915741.56
